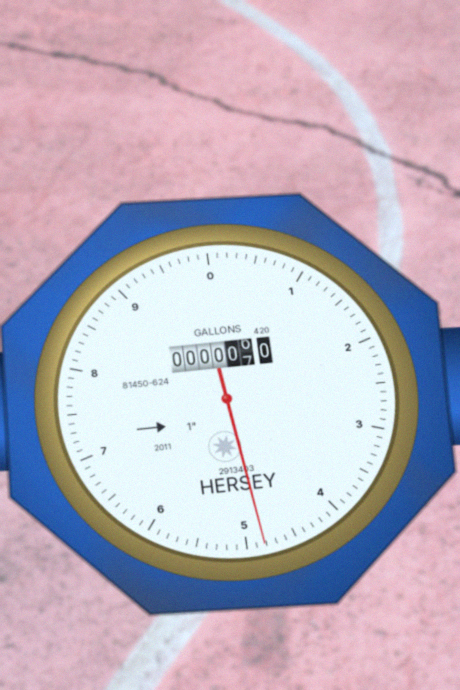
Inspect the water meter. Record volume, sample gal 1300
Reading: gal 64.8
